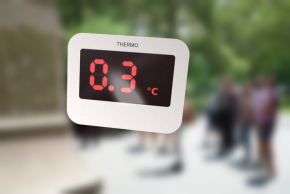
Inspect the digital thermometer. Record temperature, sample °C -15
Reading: °C 0.3
